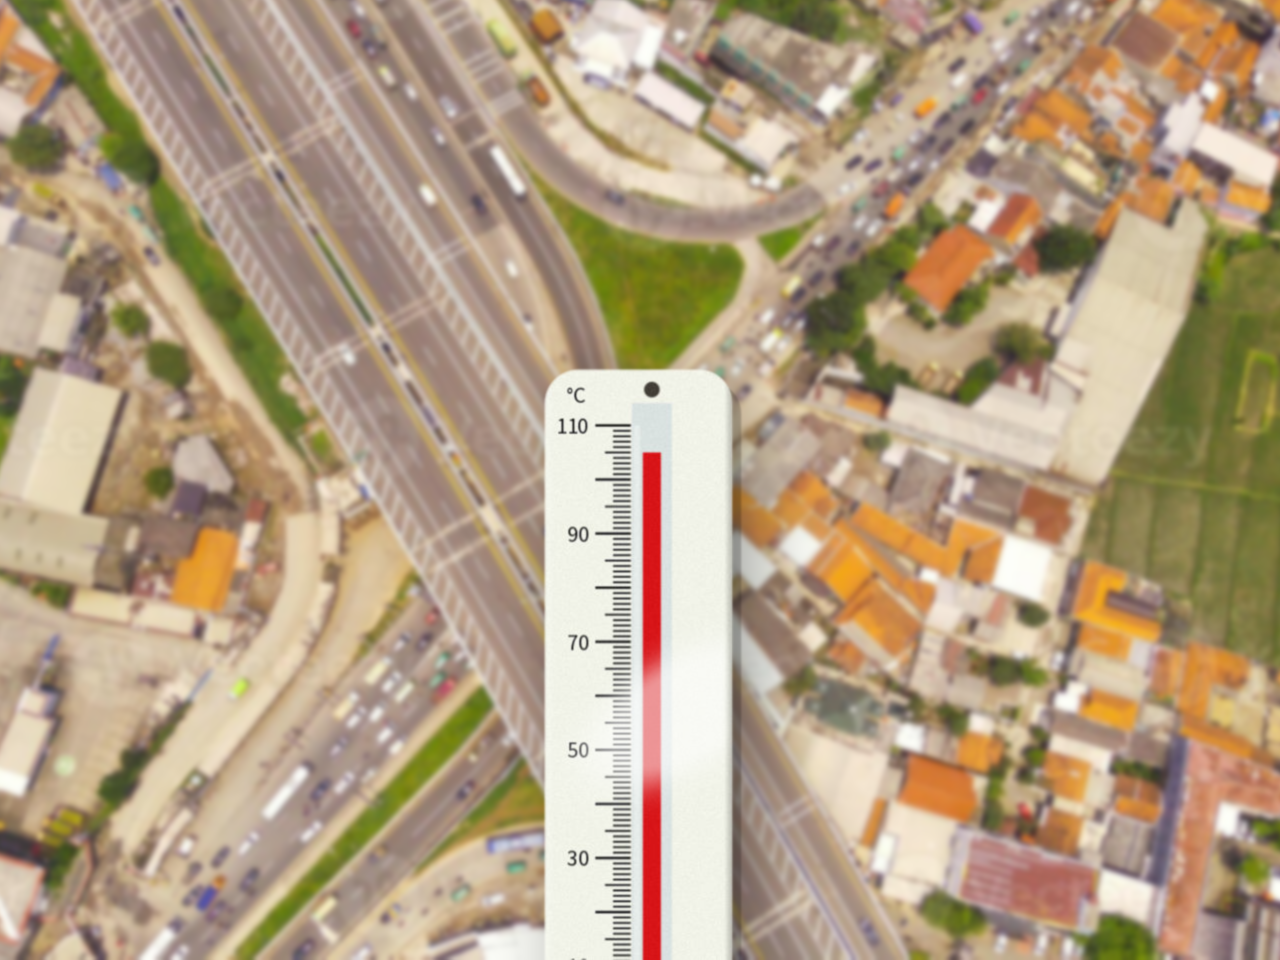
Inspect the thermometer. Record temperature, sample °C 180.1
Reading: °C 105
